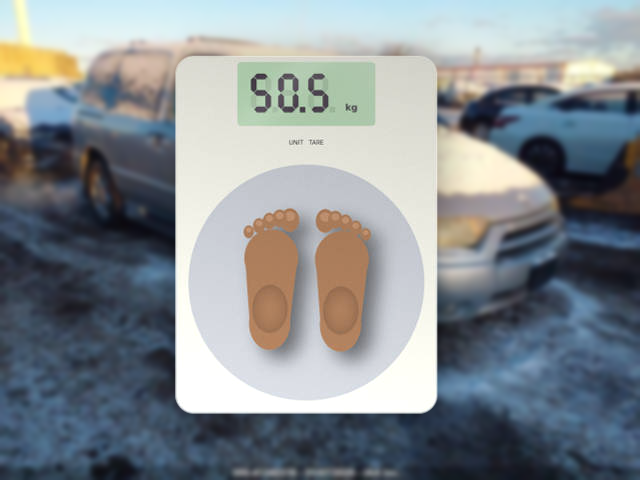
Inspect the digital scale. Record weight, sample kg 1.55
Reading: kg 50.5
